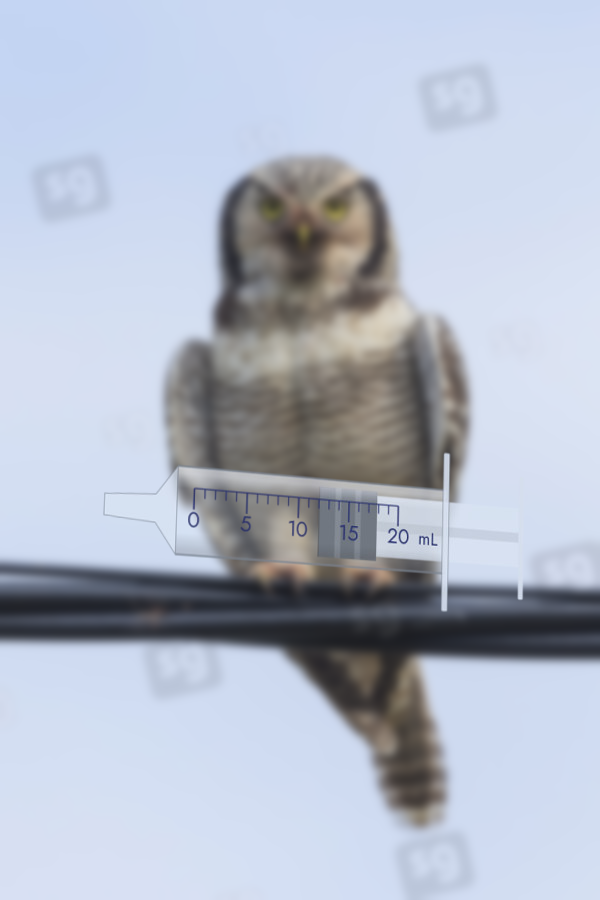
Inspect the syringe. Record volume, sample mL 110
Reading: mL 12
